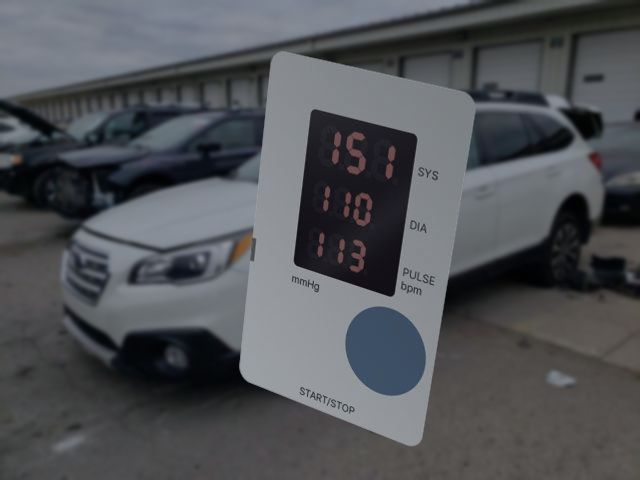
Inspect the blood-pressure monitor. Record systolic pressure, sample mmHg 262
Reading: mmHg 151
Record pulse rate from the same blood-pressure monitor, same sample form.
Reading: bpm 113
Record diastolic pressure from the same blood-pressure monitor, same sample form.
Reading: mmHg 110
